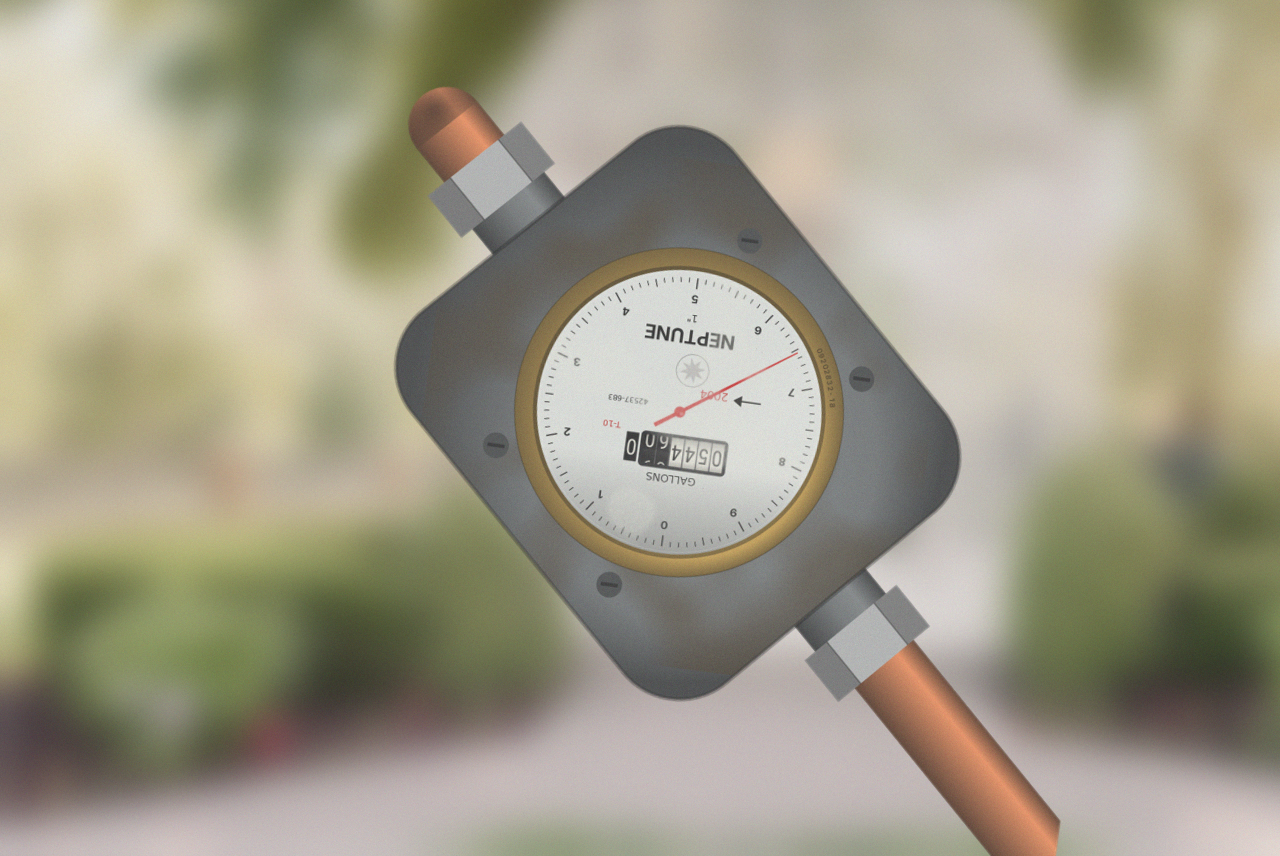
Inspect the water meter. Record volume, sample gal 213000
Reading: gal 544596.5
